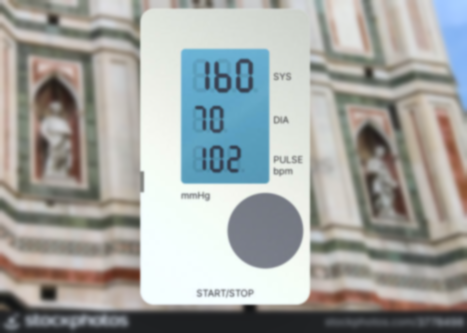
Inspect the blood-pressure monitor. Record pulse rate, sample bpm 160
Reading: bpm 102
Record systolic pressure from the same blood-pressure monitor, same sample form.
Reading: mmHg 160
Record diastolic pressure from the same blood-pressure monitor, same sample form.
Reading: mmHg 70
